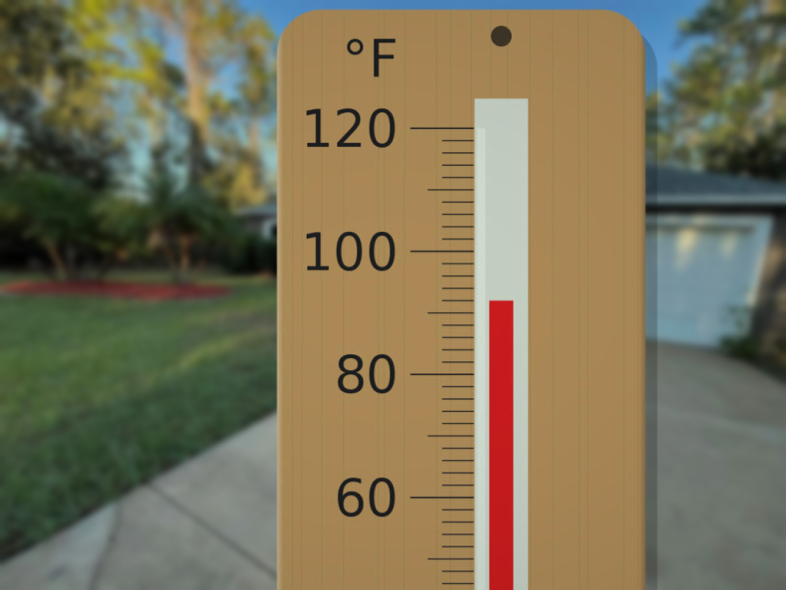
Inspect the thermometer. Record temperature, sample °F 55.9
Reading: °F 92
